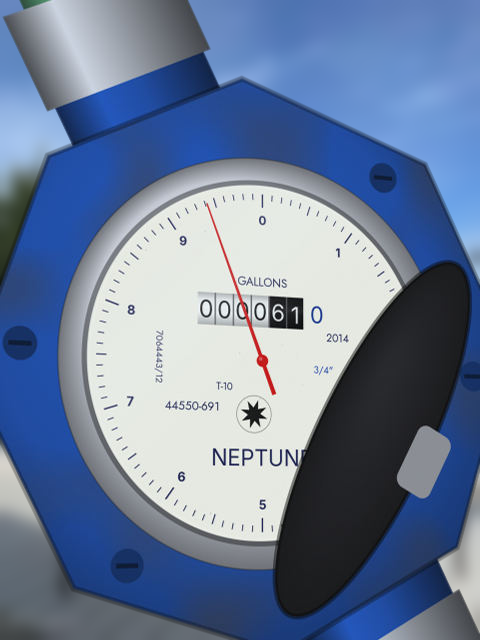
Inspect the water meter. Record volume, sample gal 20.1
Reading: gal 609.4
